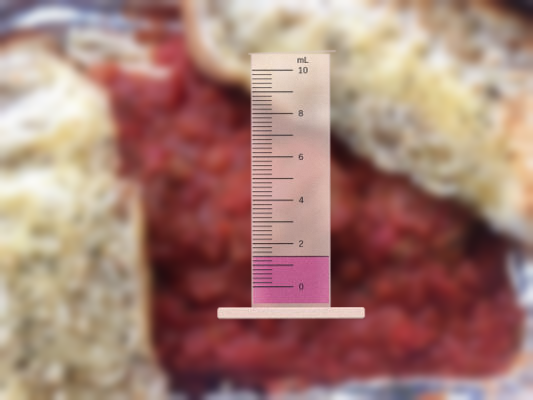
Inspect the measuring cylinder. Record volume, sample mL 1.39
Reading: mL 1.4
